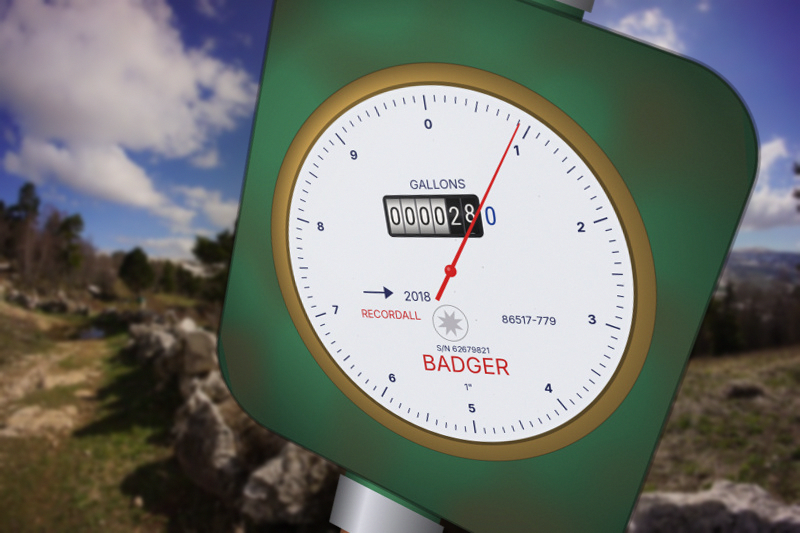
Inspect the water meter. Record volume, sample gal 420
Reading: gal 280.9
